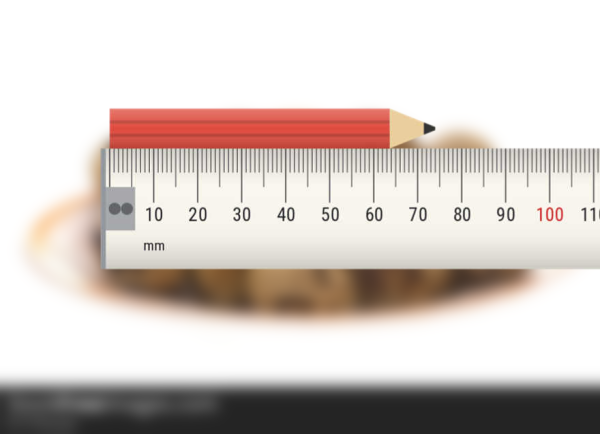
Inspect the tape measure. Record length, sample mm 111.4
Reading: mm 74
